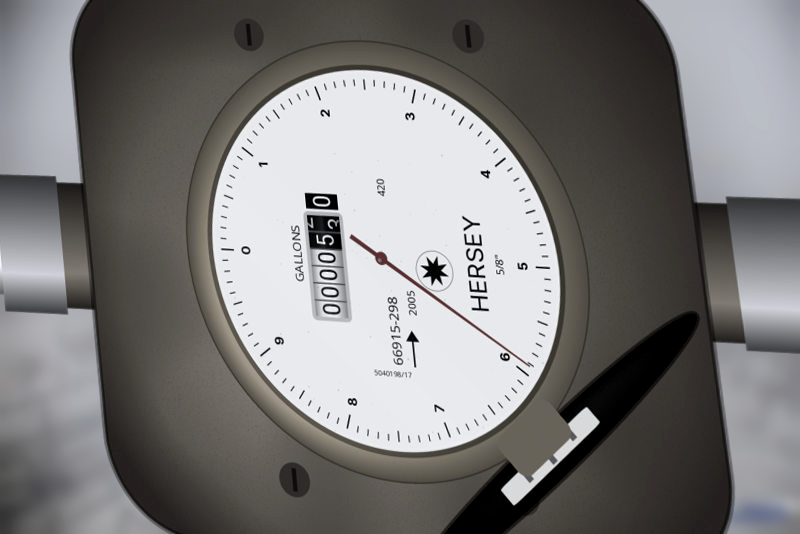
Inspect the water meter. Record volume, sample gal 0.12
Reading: gal 525.9
